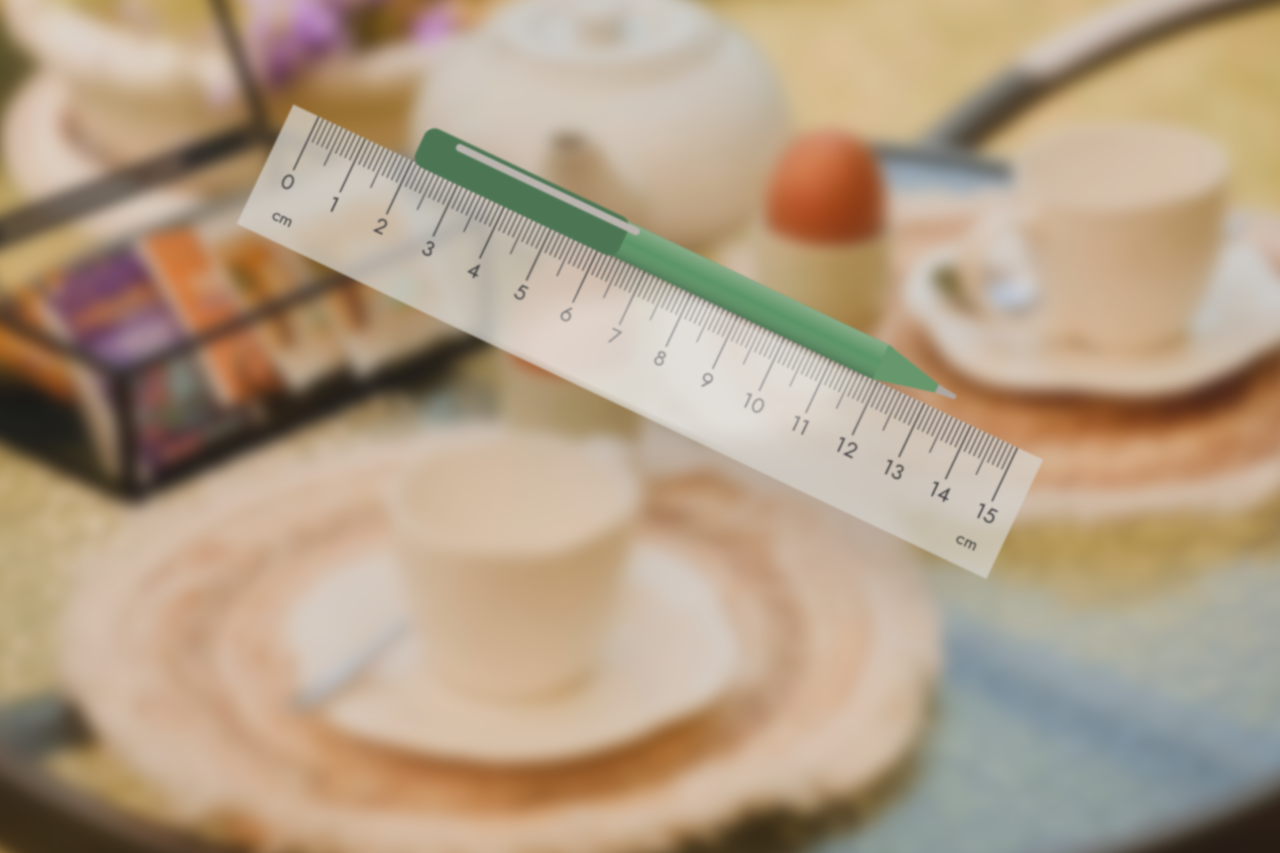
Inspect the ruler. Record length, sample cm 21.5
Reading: cm 11.5
